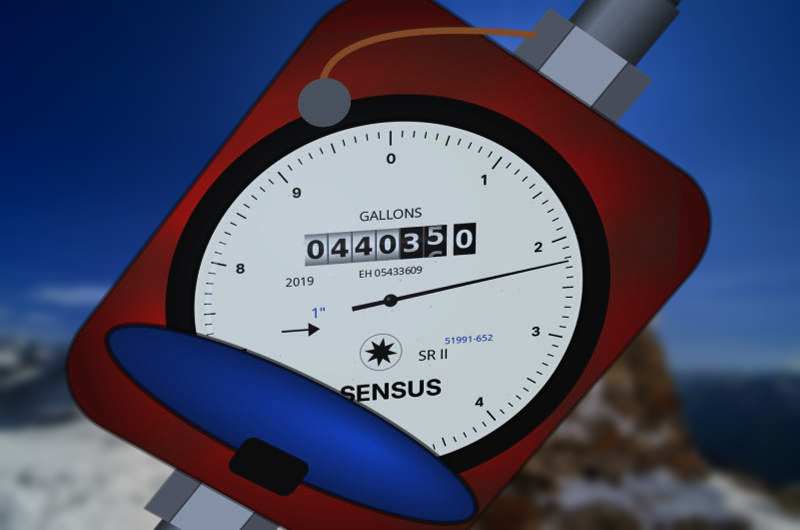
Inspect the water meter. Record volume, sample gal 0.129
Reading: gal 440352.2
